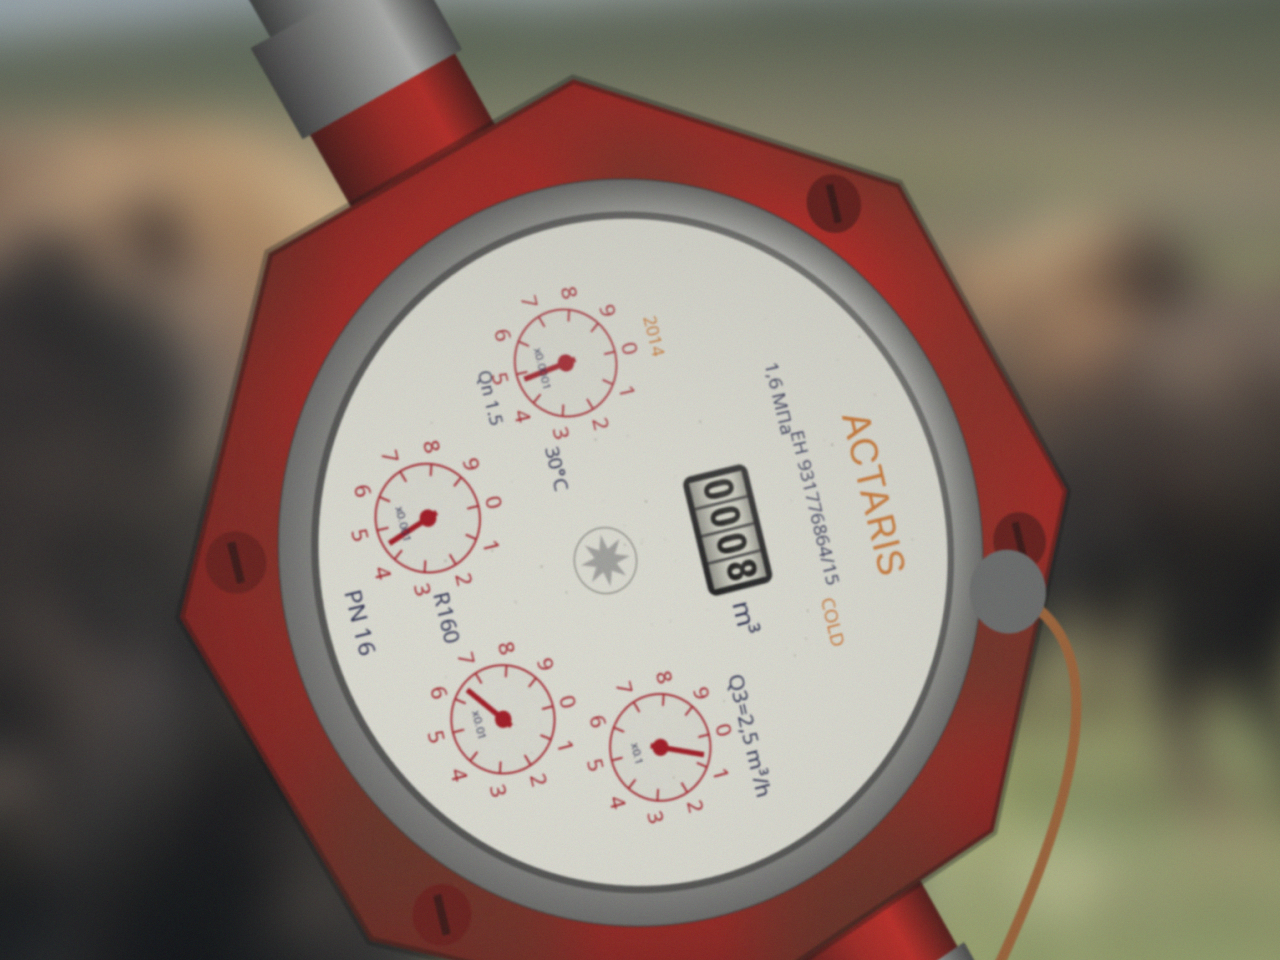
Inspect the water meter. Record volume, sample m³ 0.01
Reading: m³ 8.0644
